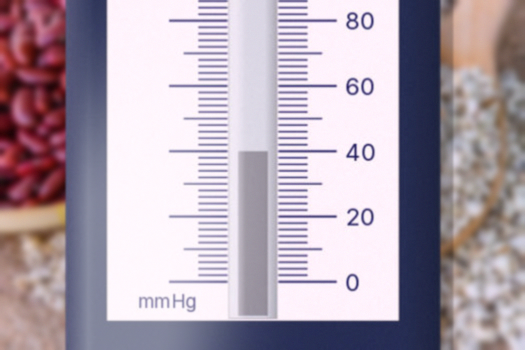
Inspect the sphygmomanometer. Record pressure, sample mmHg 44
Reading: mmHg 40
